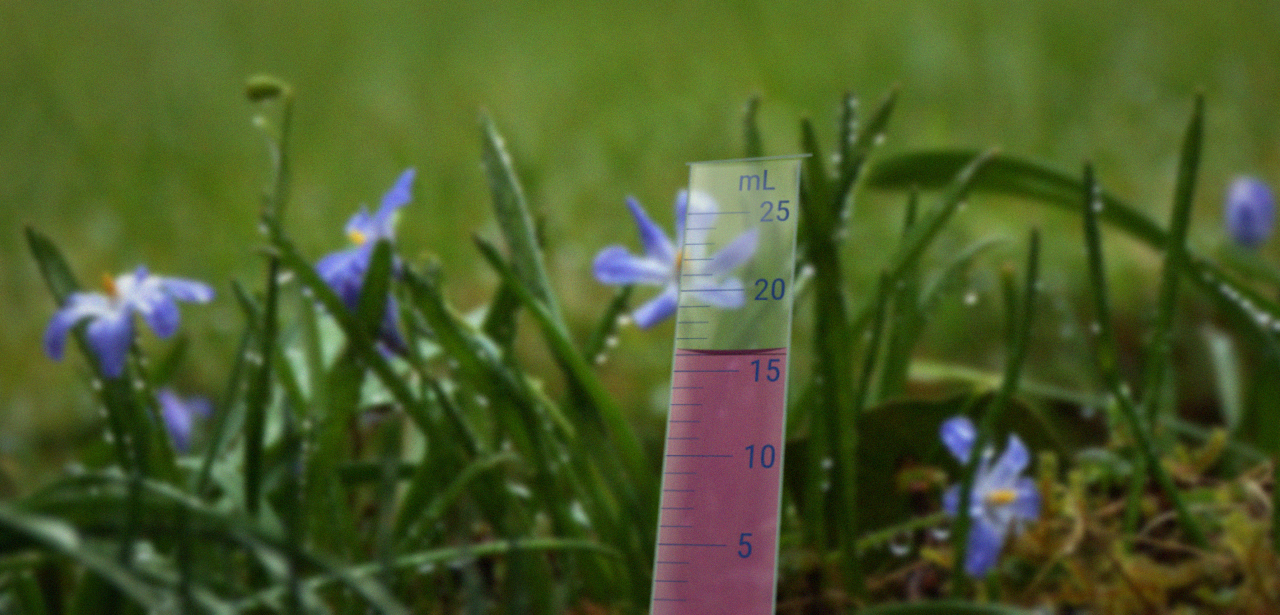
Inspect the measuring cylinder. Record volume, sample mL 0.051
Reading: mL 16
